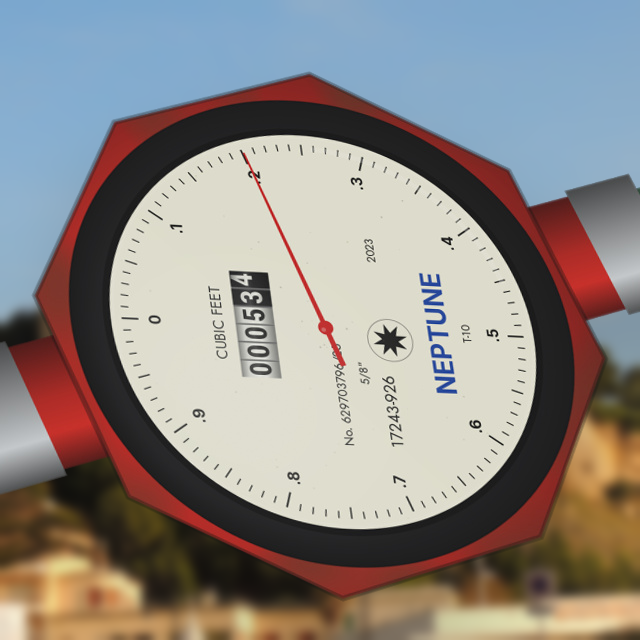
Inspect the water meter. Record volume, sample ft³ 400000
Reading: ft³ 534.20
